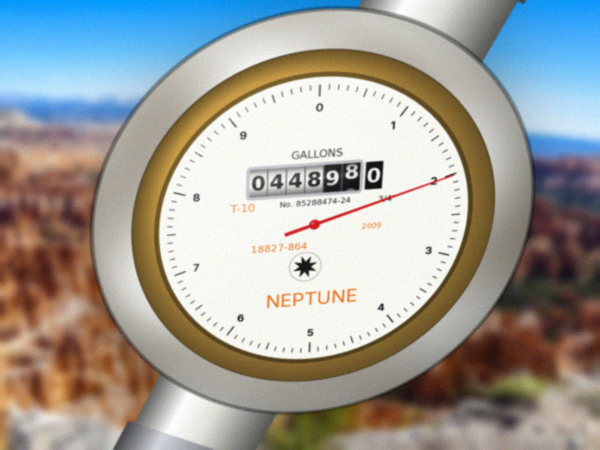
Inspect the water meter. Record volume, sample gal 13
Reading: gal 448982.0
